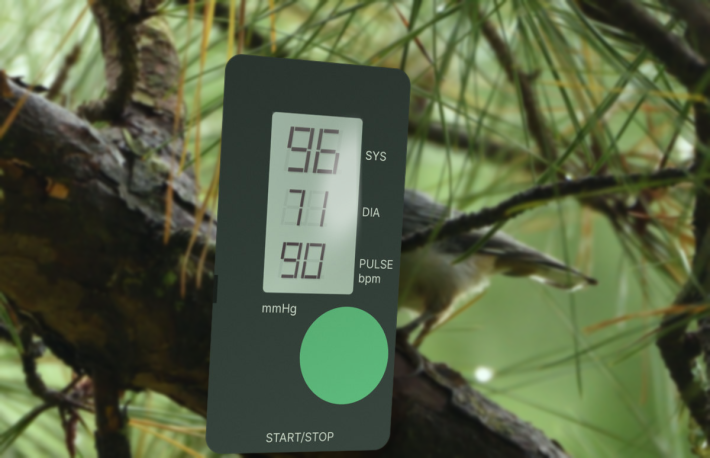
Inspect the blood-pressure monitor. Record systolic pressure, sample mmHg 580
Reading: mmHg 96
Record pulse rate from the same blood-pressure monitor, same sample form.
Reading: bpm 90
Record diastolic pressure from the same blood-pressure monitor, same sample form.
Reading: mmHg 71
